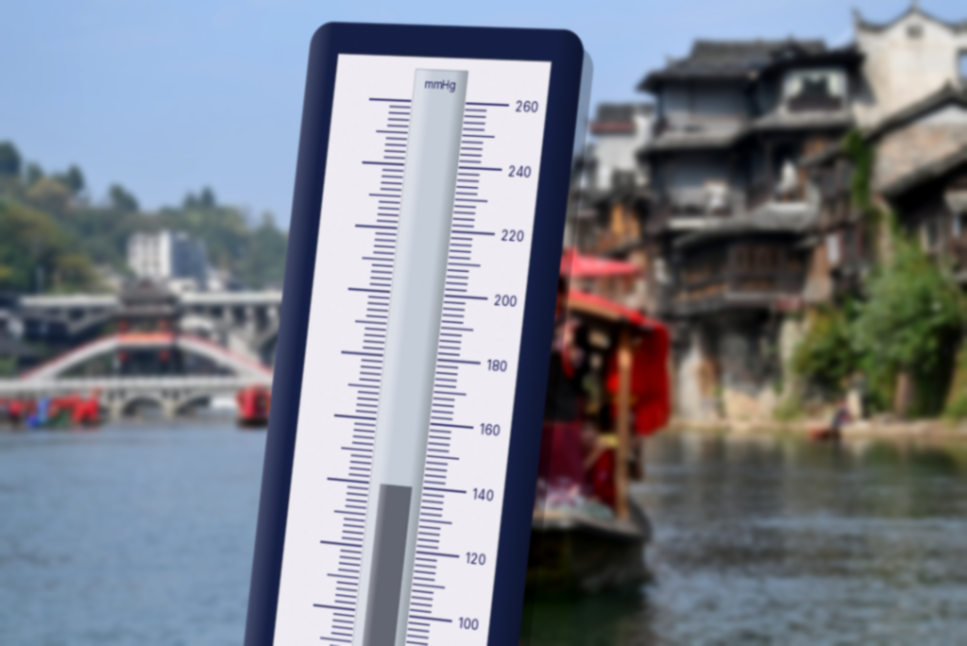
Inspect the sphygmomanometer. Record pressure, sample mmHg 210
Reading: mmHg 140
